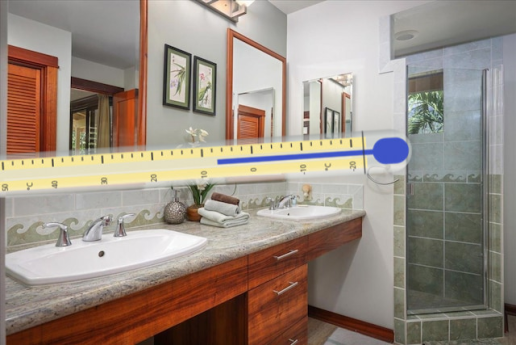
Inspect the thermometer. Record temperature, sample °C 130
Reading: °C 7
